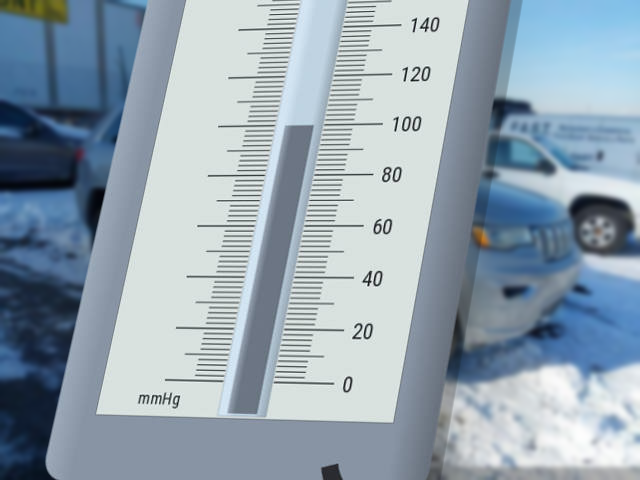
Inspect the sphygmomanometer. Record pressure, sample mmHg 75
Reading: mmHg 100
